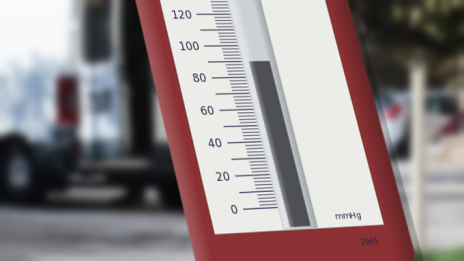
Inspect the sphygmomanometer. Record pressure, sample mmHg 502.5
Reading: mmHg 90
